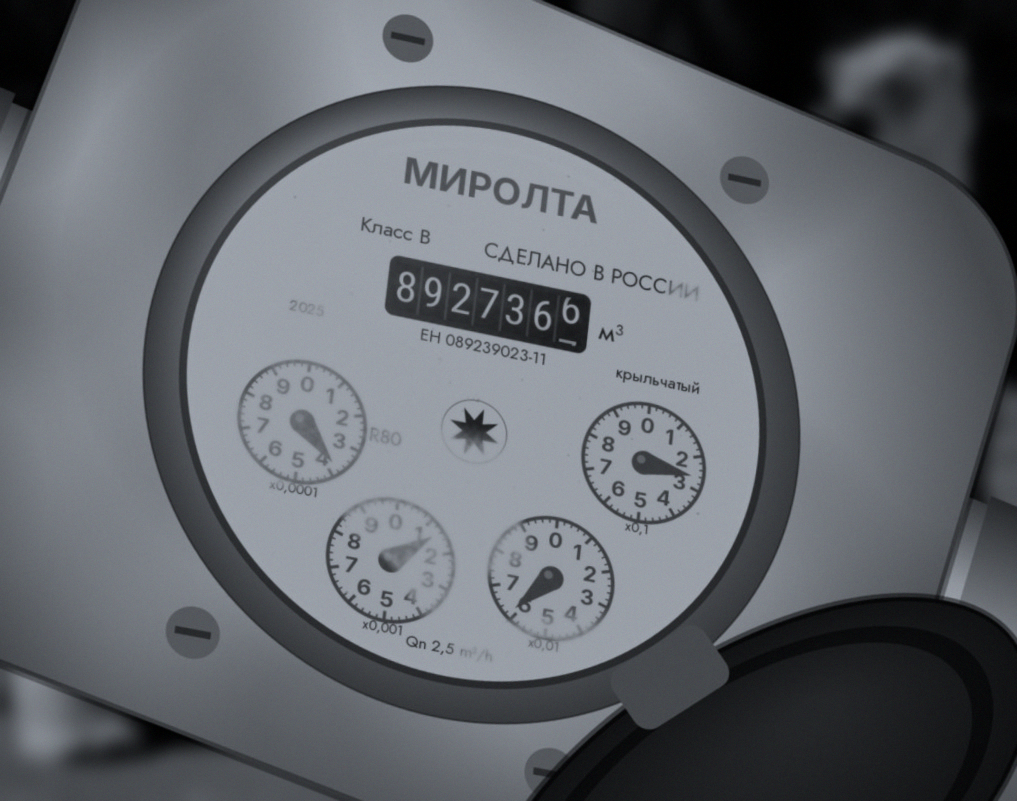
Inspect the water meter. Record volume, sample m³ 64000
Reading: m³ 8927366.2613
